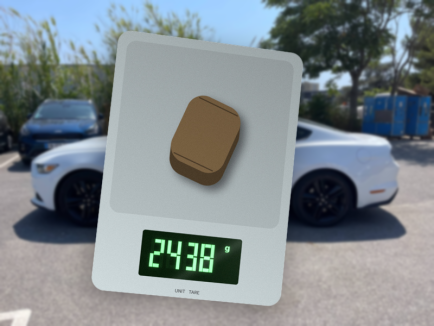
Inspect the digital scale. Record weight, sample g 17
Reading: g 2438
